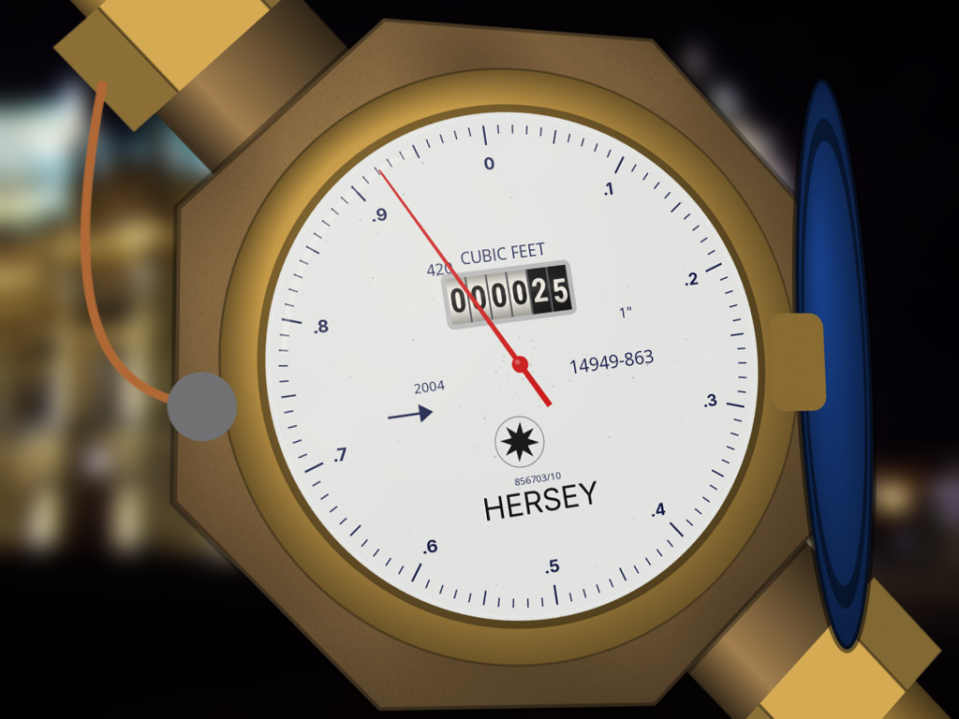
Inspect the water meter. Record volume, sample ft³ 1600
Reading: ft³ 24.92
